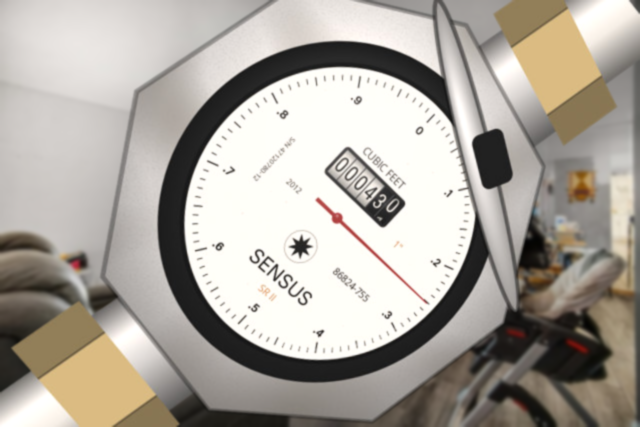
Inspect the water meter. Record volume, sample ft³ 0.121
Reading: ft³ 430.25
